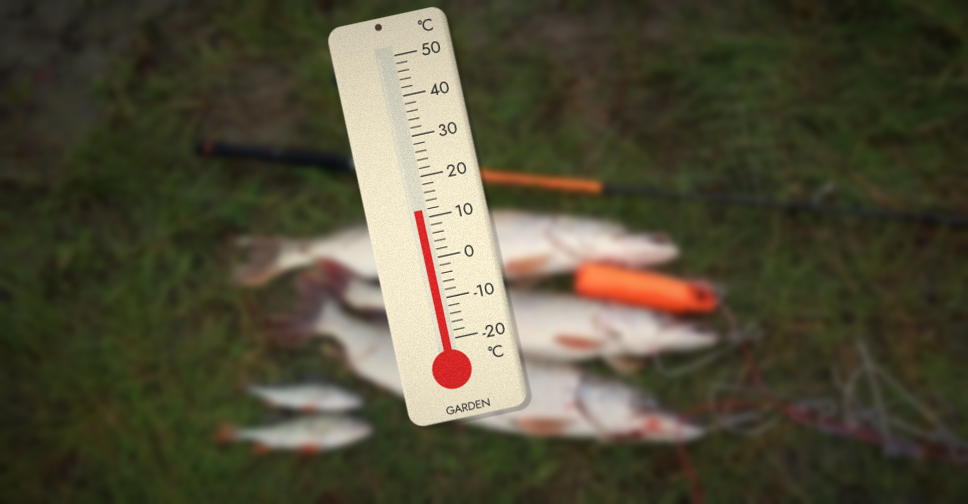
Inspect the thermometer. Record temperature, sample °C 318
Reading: °C 12
